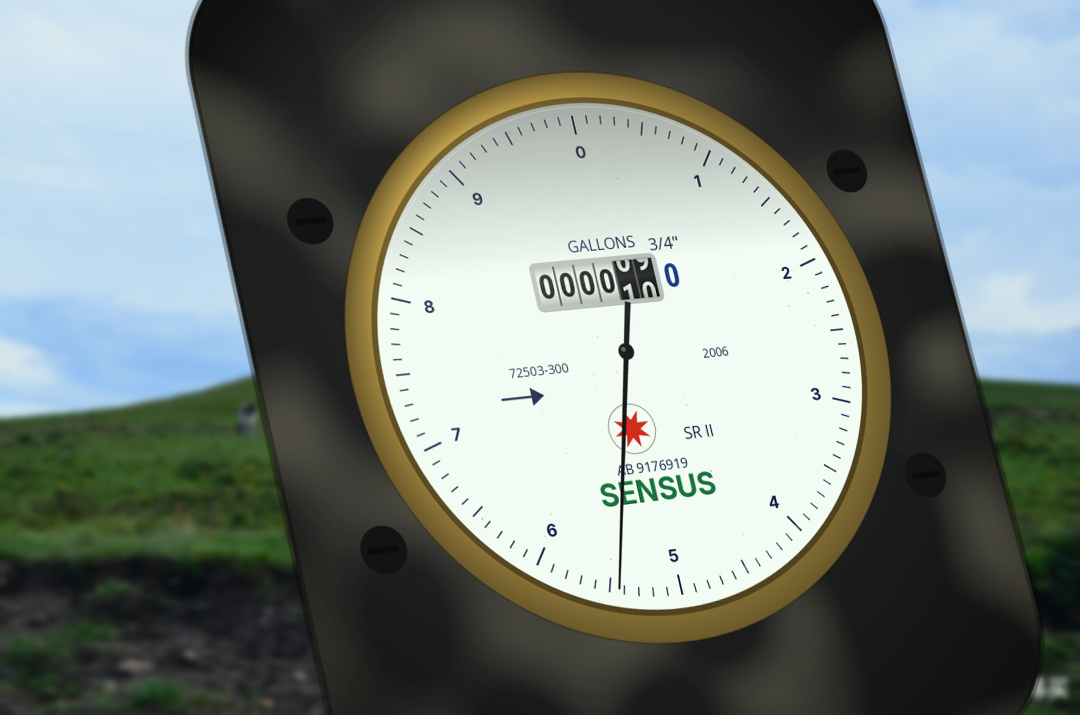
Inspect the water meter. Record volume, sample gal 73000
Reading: gal 95.4
